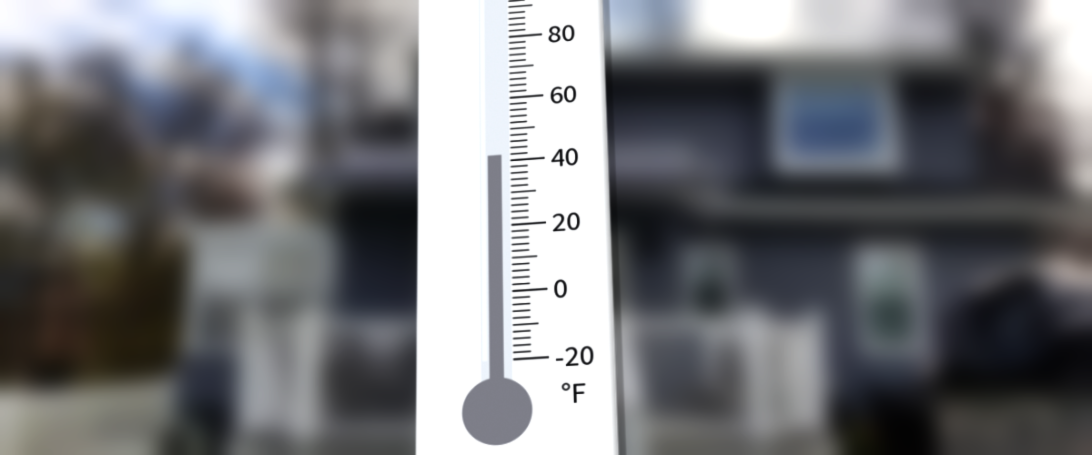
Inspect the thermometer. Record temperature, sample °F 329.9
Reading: °F 42
